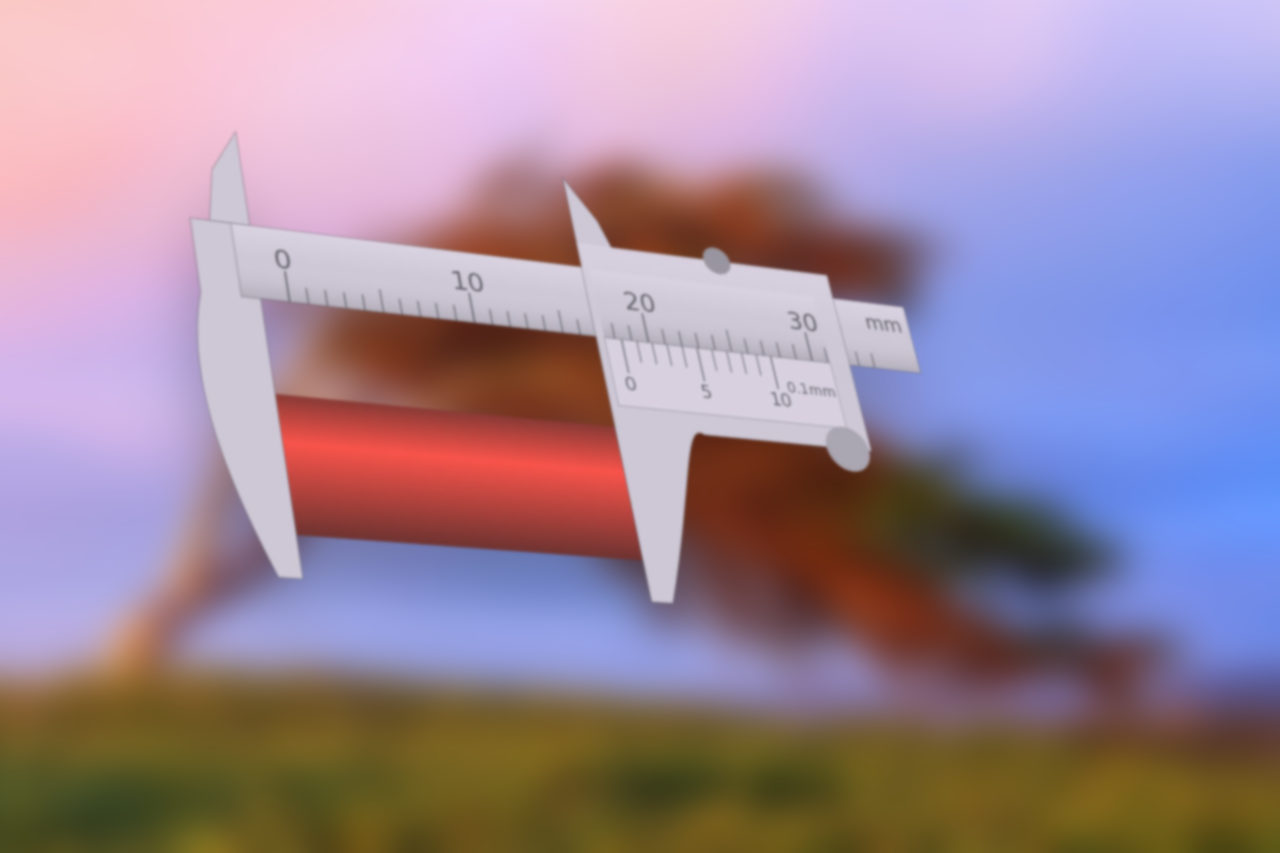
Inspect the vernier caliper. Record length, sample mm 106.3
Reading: mm 18.4
